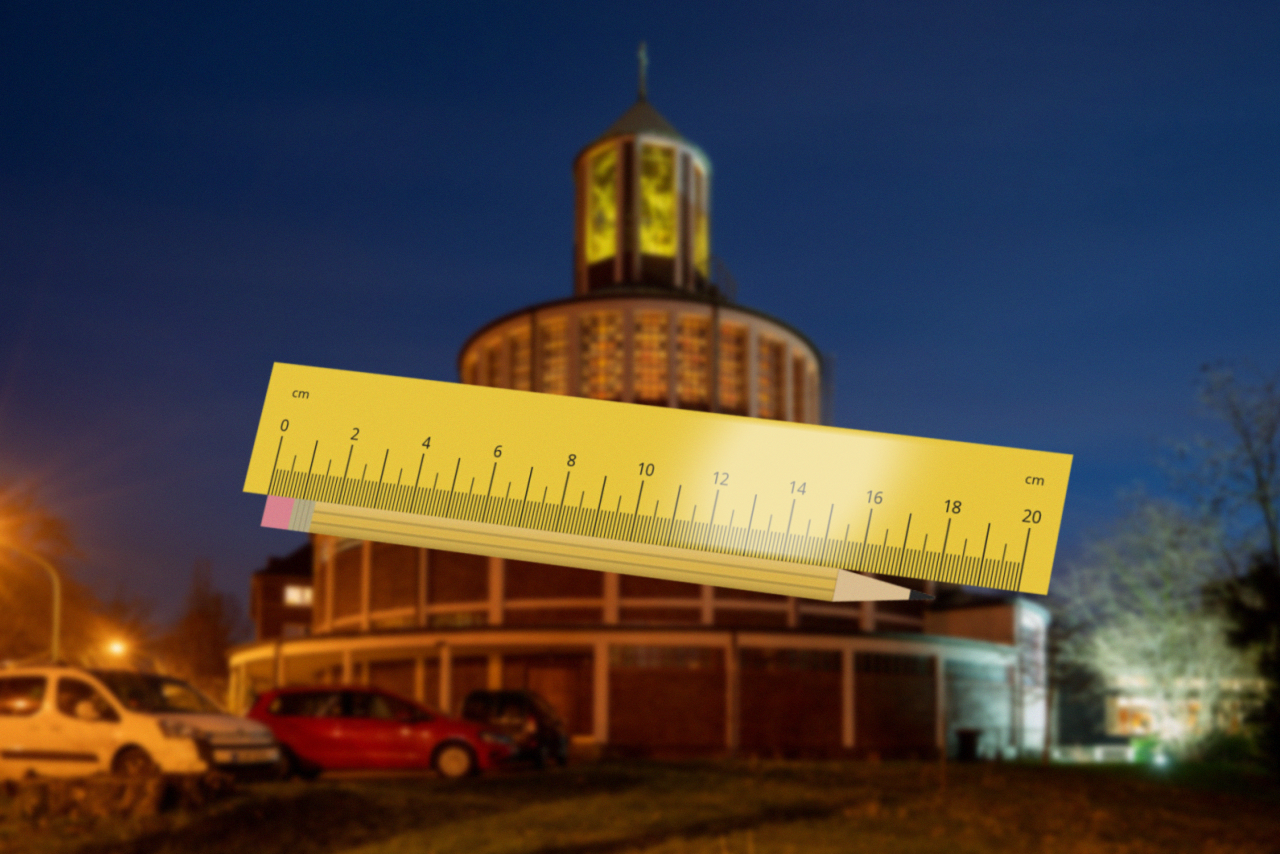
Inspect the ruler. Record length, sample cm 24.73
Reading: cm 18
